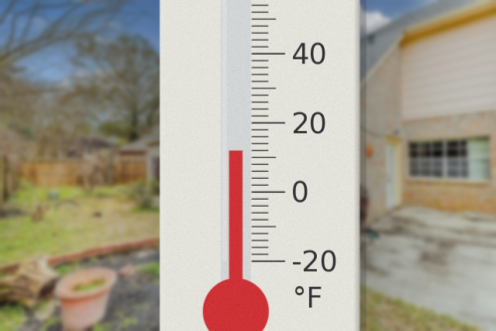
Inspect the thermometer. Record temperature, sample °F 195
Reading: °F 12
